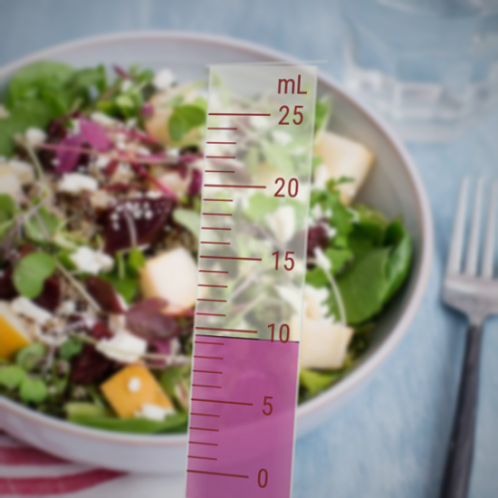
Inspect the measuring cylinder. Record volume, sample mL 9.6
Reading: mL 9.5
